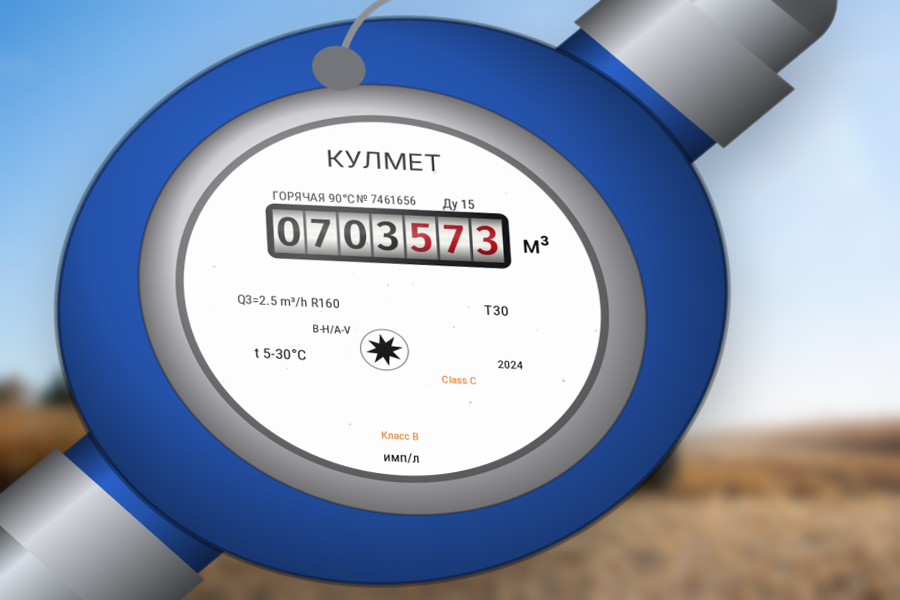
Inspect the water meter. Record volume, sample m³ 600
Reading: m³ 703.573
